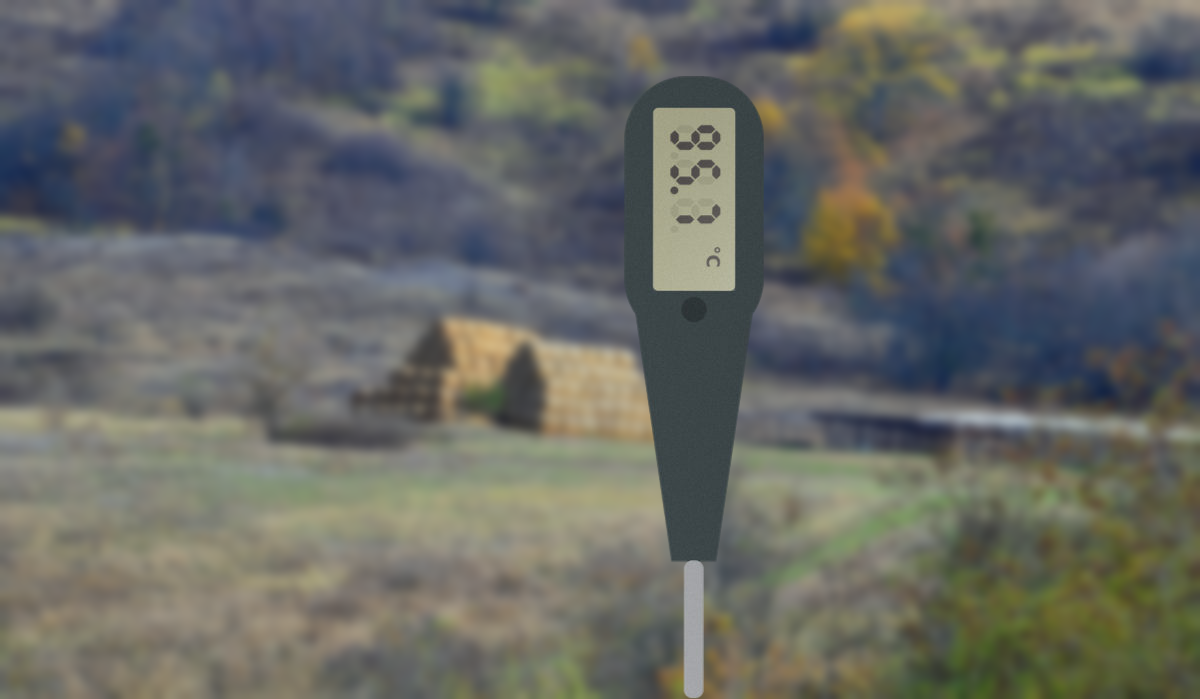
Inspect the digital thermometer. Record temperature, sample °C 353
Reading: °C 95.7
